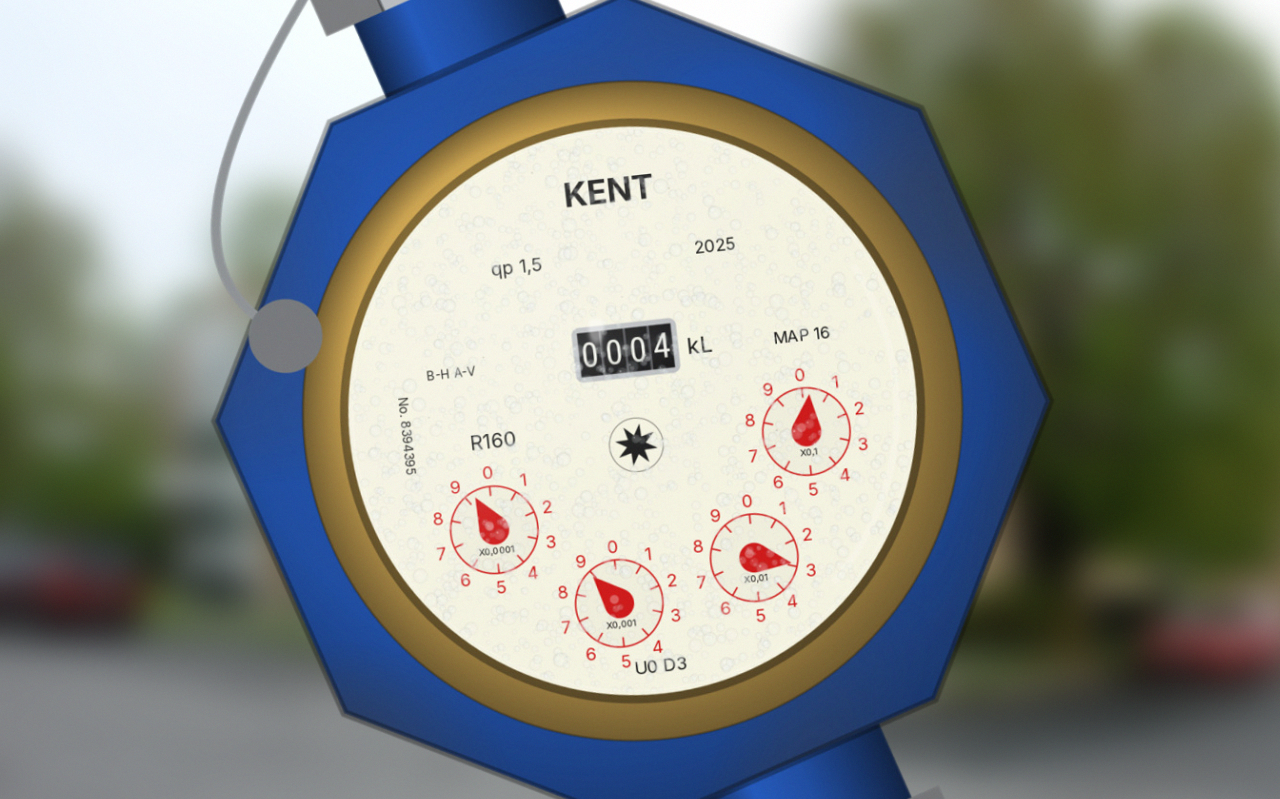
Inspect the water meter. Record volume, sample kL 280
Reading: kL 4.0289
